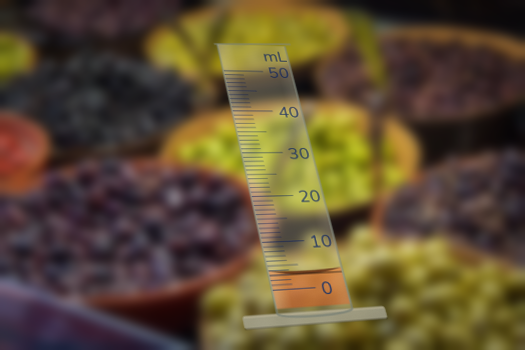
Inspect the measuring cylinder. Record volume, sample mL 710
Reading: mL 3
